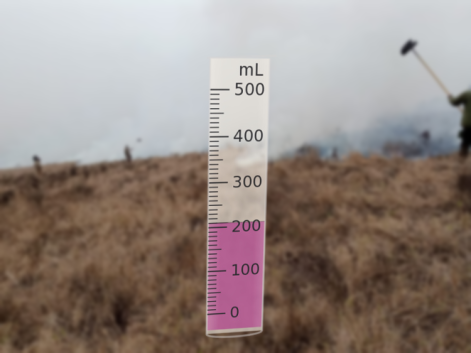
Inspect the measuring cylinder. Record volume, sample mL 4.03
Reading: mL 210
